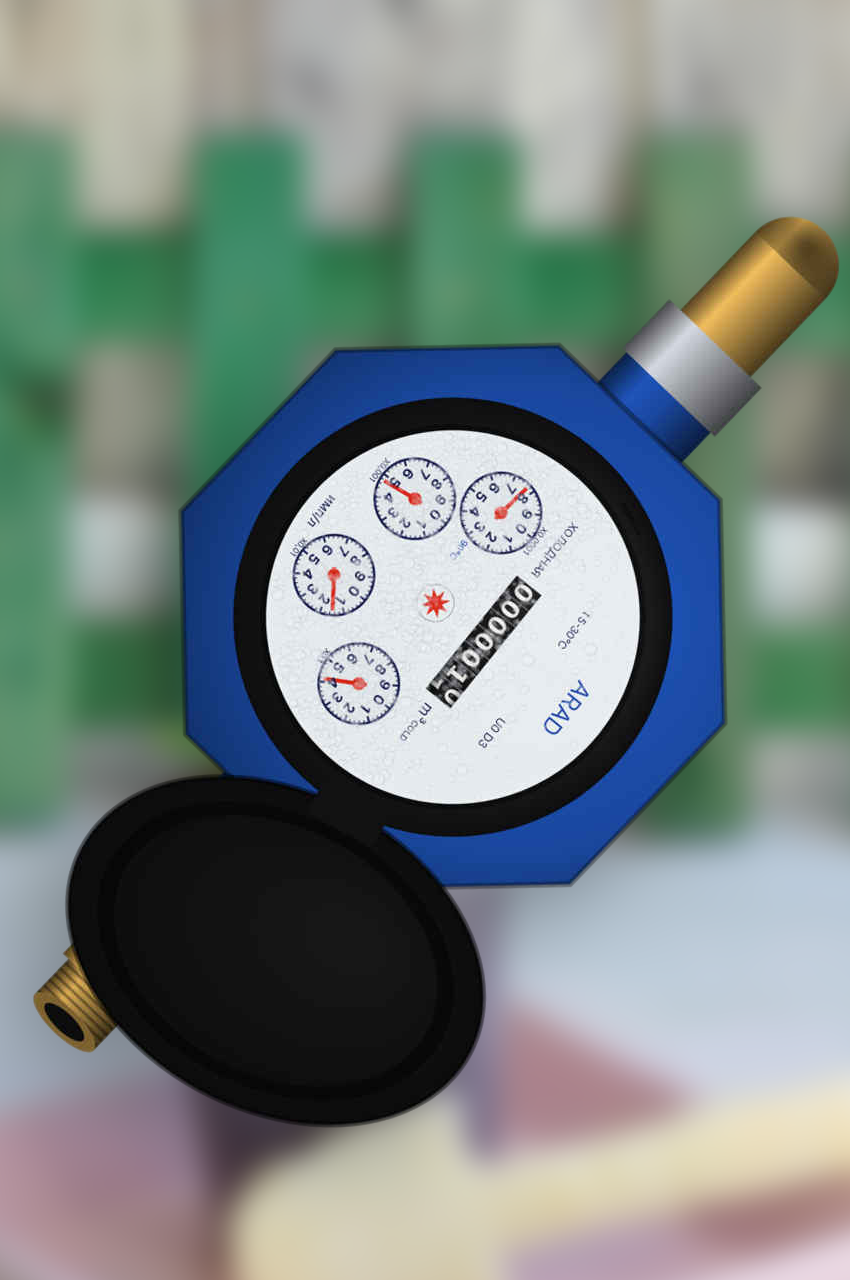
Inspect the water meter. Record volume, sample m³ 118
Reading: m³ 10.4147
